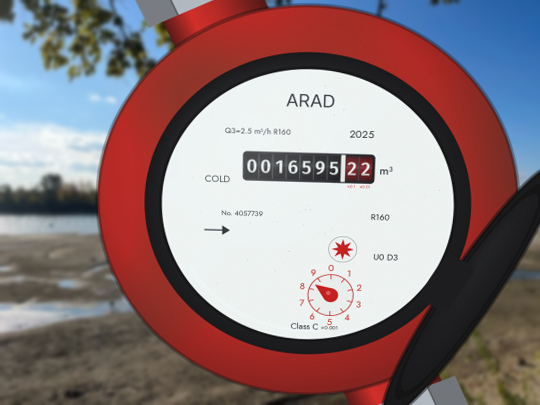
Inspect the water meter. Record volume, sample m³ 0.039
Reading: m³ 16595.228
